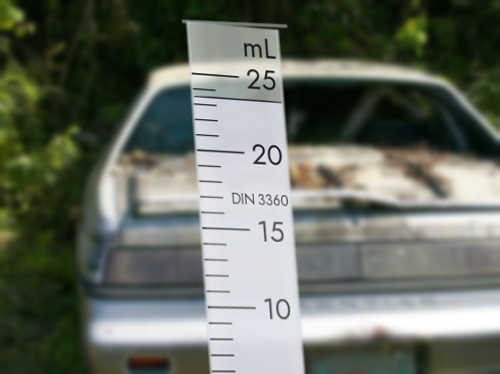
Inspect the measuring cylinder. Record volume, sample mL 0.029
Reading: mL 23.5
